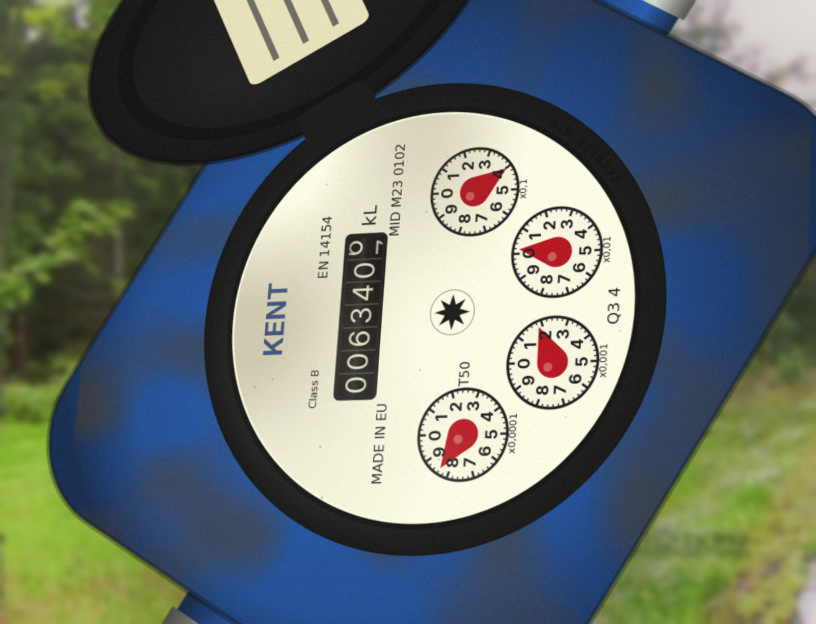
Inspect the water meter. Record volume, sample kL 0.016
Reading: kL 63406.4018
